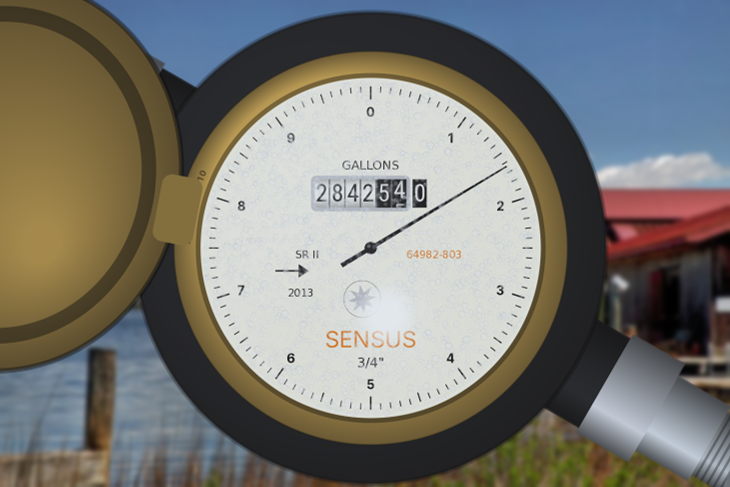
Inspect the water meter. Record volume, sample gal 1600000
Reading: gal 2842541.6
